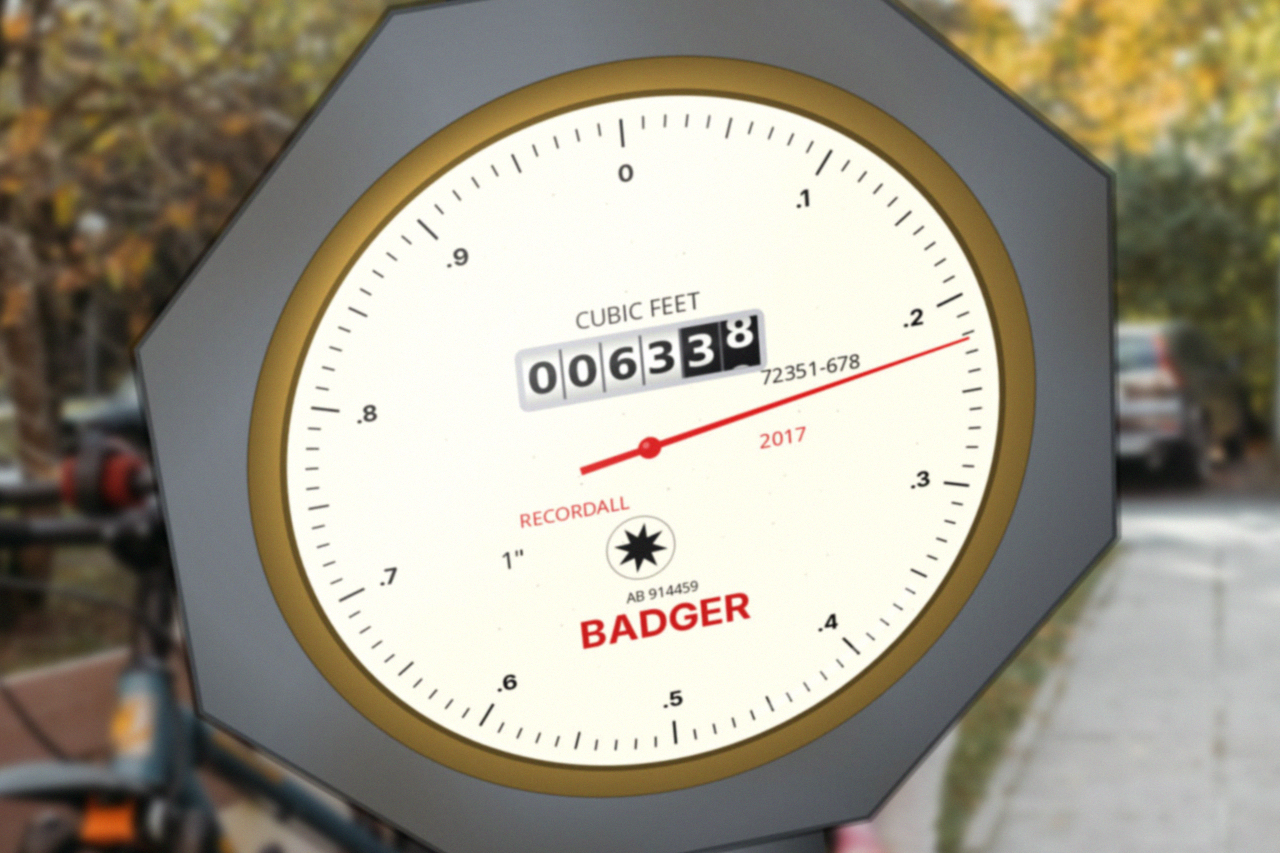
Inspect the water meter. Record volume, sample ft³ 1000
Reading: ft³ 6338.22
